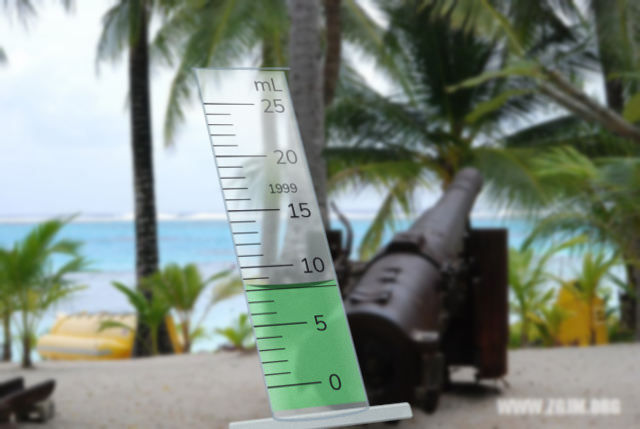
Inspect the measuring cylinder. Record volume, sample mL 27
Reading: mL 8
